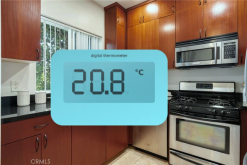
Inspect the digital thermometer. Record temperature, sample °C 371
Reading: °C 20.8
